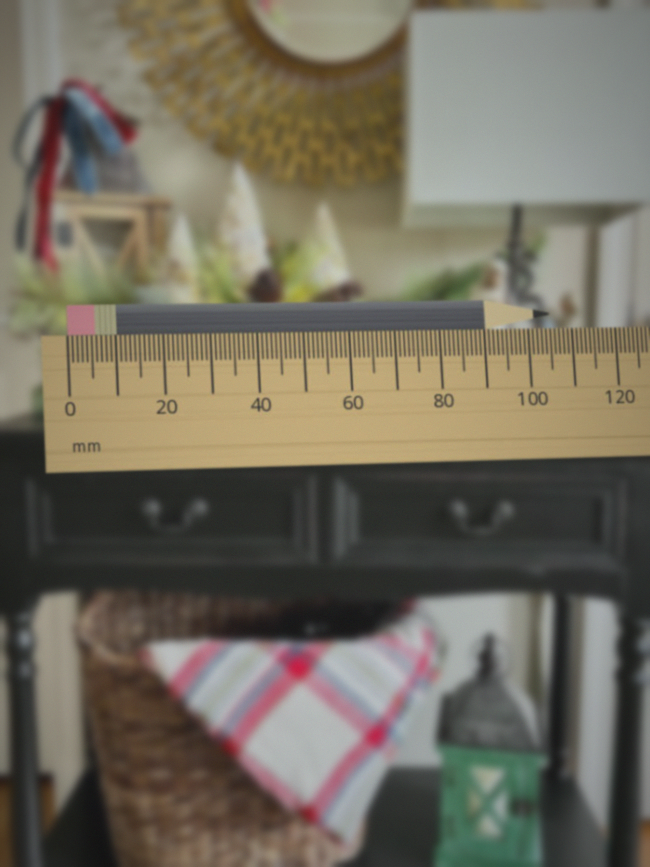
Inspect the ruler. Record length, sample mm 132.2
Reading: mm 105
